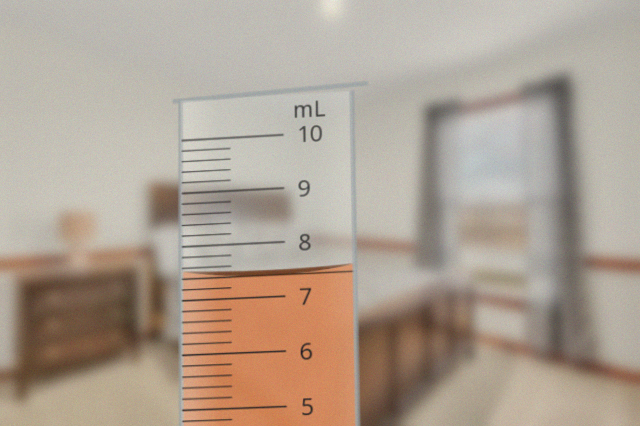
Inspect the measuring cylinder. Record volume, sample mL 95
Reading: mL 7.4
